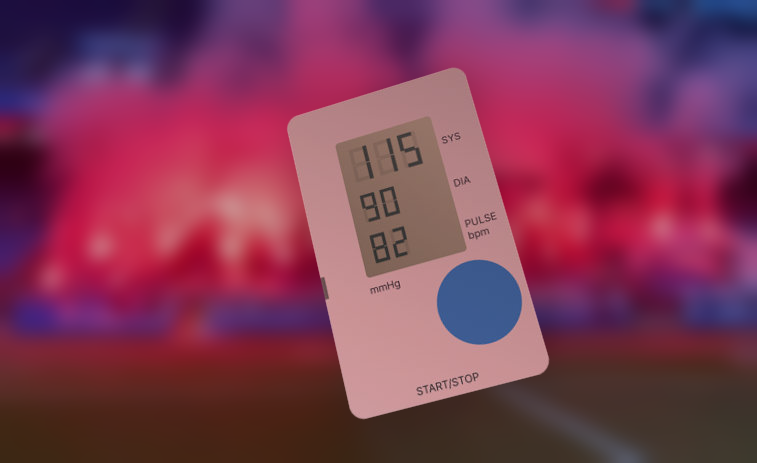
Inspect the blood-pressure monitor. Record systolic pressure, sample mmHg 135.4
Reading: mmHg 115
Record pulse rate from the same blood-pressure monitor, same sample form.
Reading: bpm 82
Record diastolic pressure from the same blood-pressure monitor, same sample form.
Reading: mmHg 90
